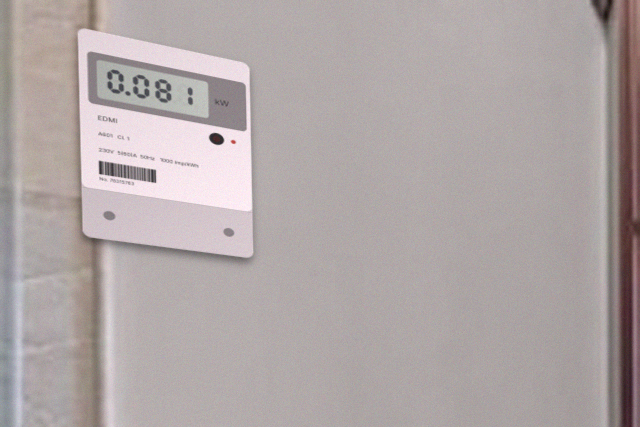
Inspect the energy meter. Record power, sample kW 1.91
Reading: kW 0.081
